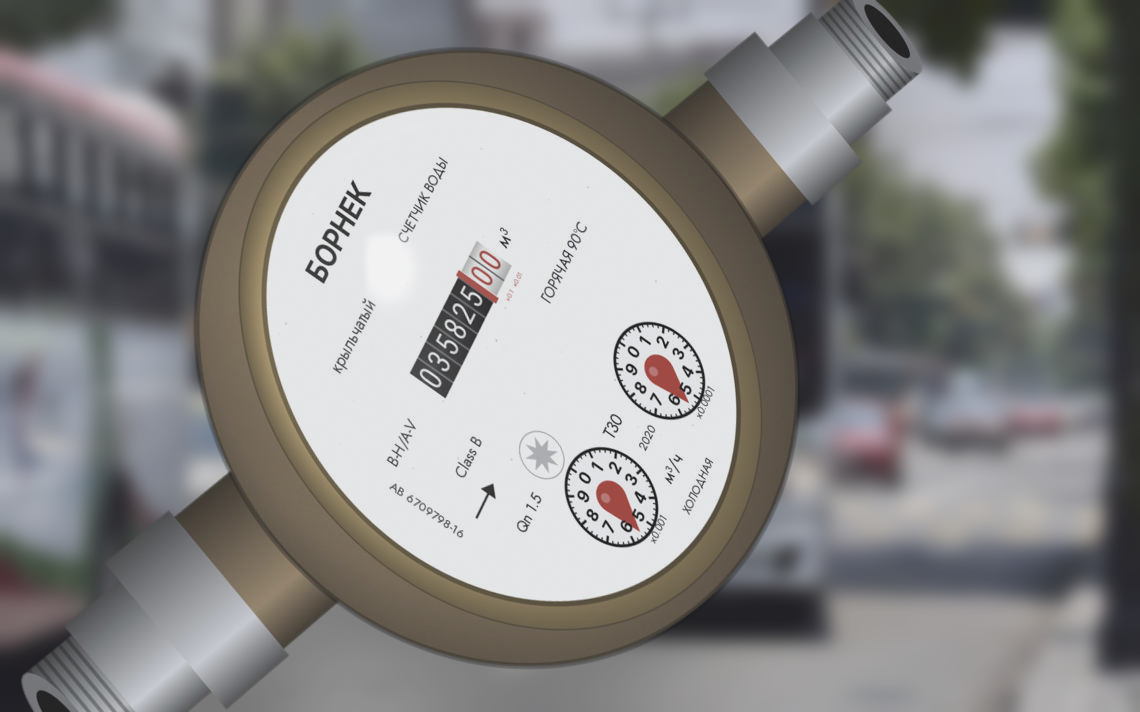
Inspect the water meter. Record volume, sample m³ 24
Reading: m³ 35825.0055
